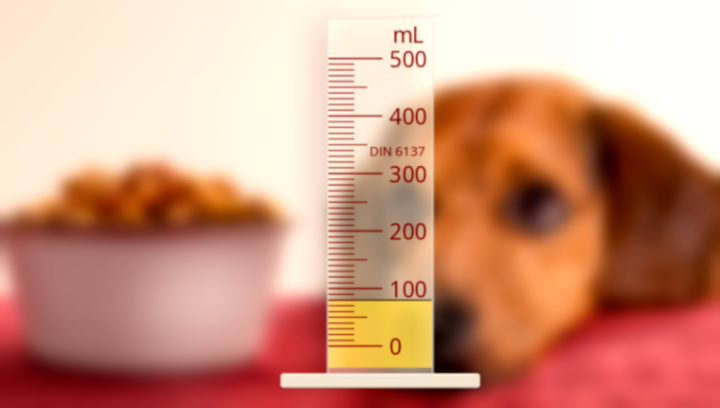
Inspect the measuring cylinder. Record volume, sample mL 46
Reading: mL 80
